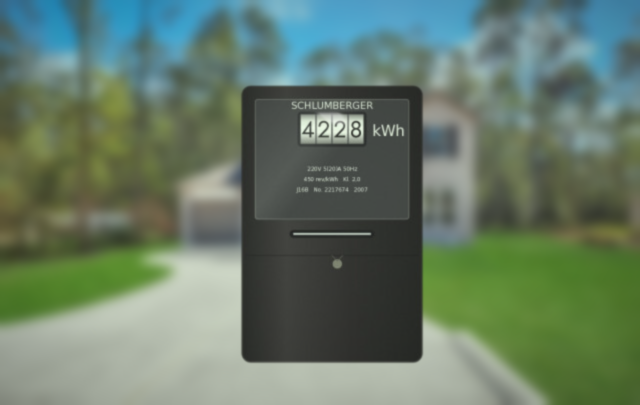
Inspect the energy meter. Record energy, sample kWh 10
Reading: kWh 4228
